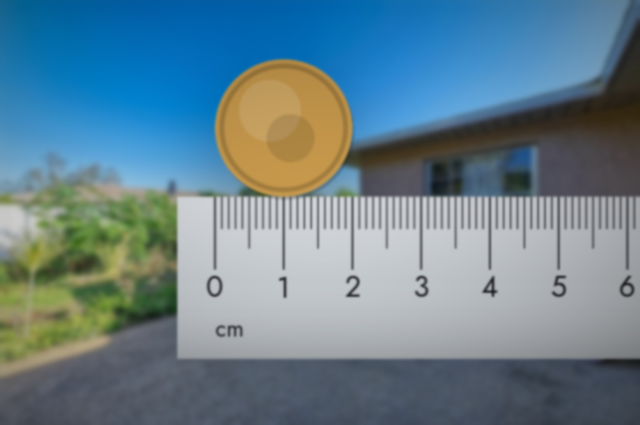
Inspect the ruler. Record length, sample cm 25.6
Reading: cm 2
